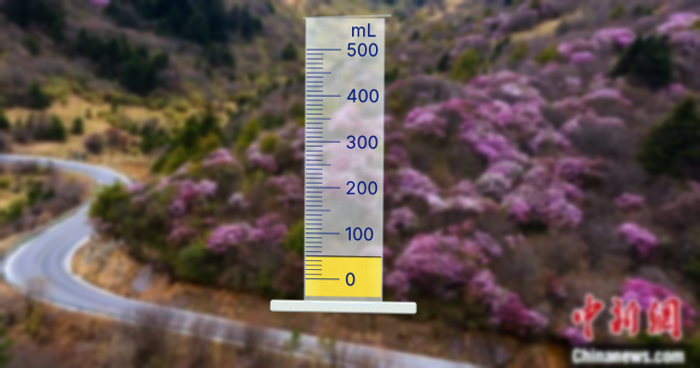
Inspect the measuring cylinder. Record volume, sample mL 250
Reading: mL 50
